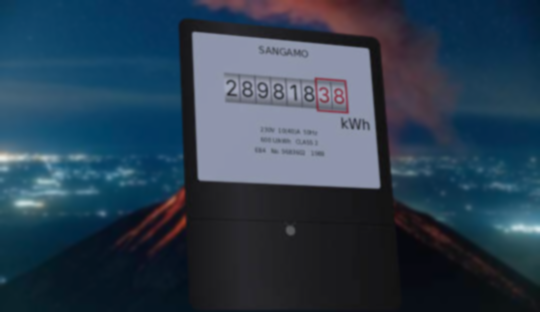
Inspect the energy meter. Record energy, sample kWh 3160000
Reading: kWh 289818.38
